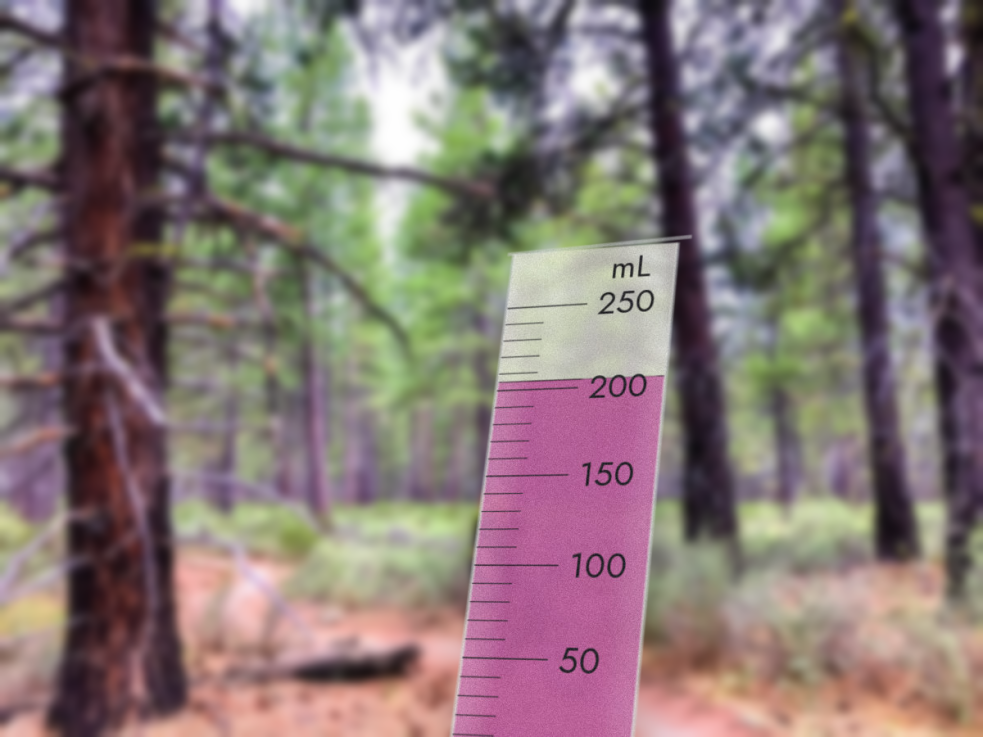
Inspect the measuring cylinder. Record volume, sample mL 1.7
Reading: mL 205
